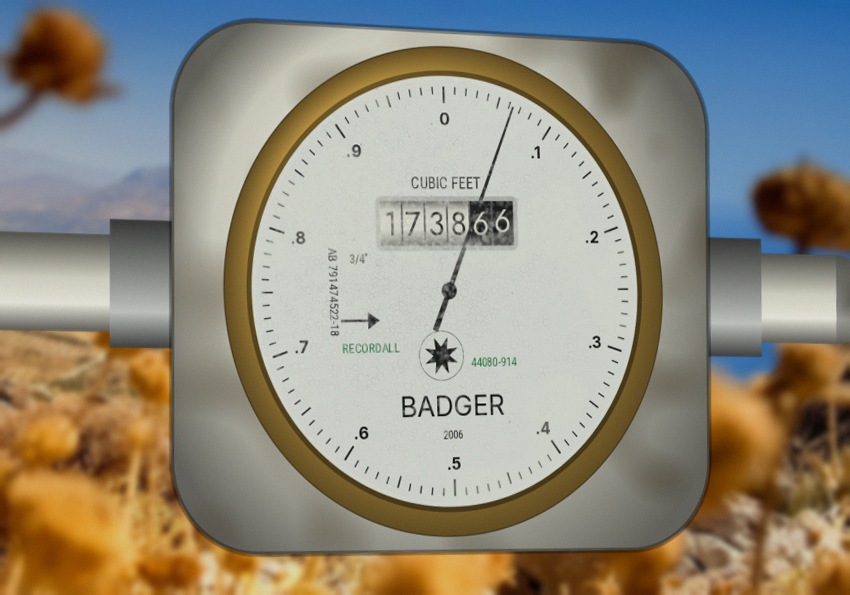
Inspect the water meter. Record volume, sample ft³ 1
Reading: ft³ 173866.06
